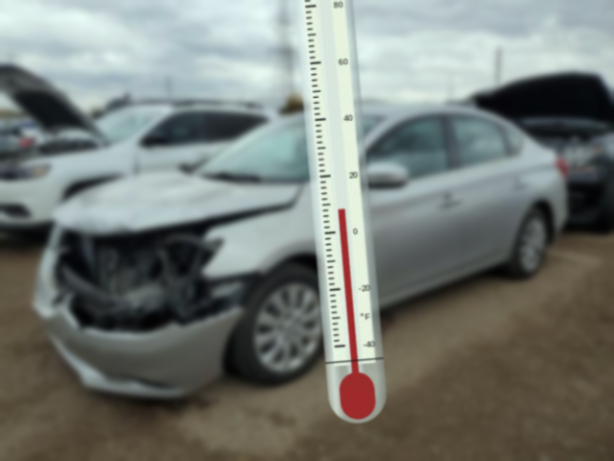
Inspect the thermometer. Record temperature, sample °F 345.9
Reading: °F 8
